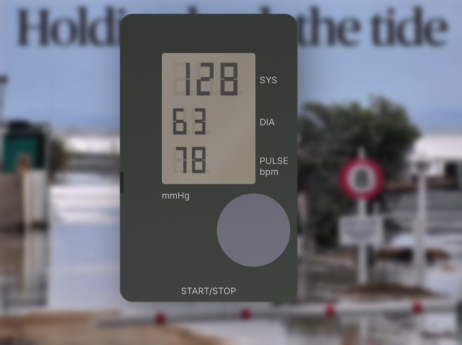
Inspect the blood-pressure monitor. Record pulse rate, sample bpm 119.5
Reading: bpm 78
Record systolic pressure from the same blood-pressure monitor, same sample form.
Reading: mmHg 128
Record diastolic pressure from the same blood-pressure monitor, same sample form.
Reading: mmHg 63
